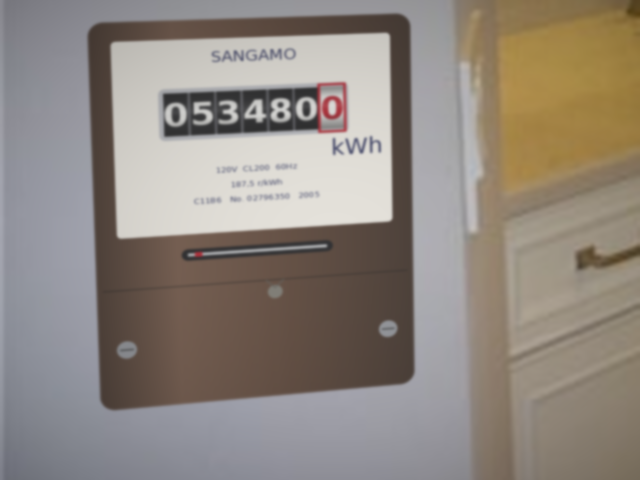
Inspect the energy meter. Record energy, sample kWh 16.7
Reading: kWh 53480.0
